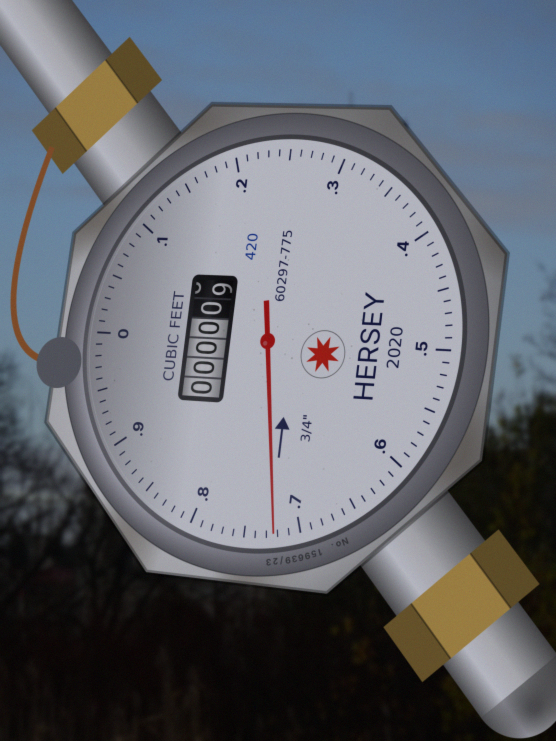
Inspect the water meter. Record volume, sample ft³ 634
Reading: ft³ 8.72
